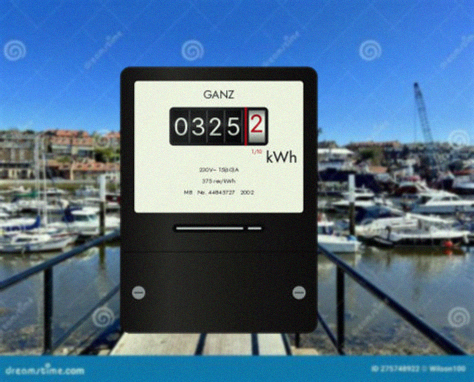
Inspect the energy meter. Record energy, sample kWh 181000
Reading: kWh 325.2
